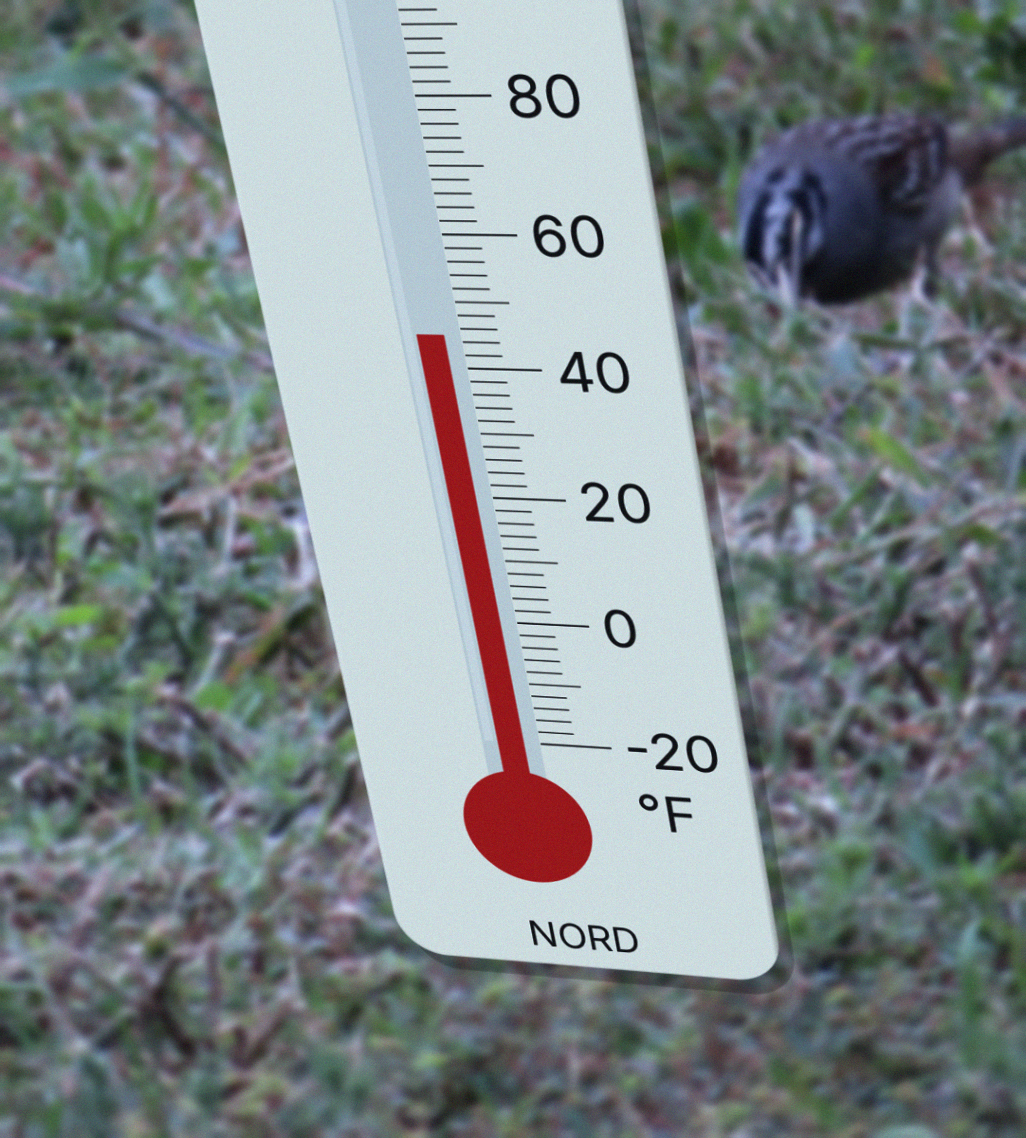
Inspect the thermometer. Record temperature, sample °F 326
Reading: °F 45
